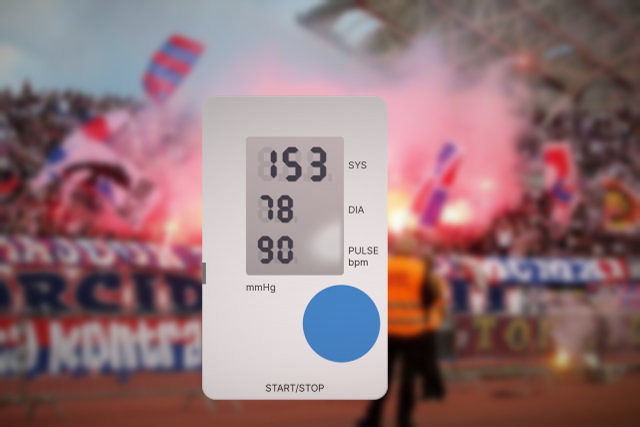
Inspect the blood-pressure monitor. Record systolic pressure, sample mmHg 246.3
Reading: mmHg 153
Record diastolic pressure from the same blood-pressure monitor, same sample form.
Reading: mmHg 78
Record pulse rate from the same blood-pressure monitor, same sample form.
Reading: bpm 90
